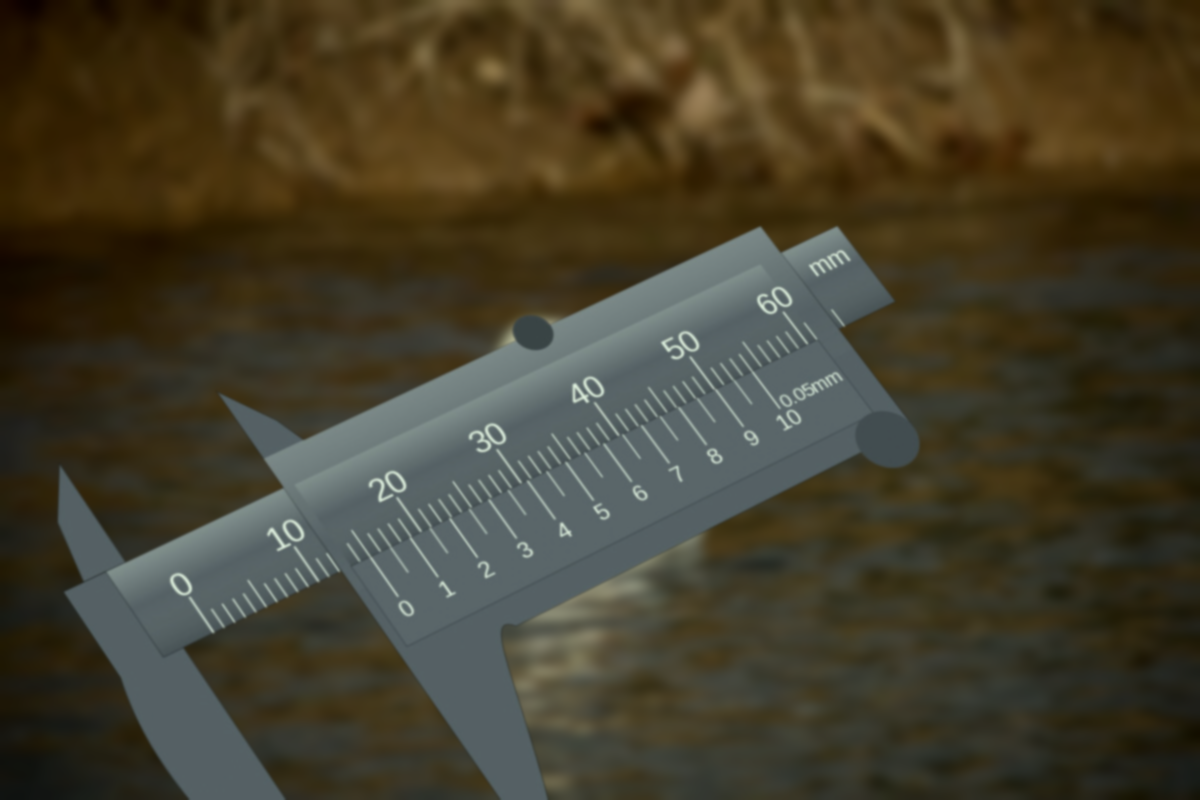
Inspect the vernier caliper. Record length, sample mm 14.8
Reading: mm 15.0
